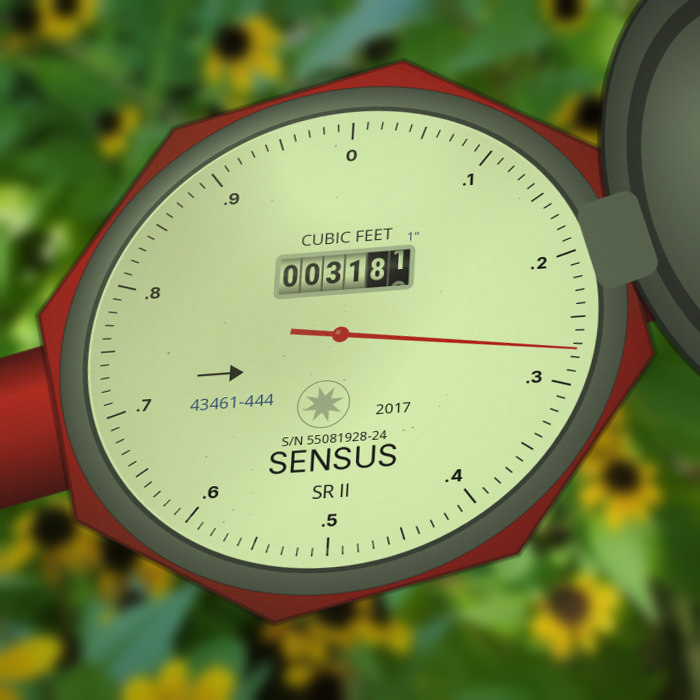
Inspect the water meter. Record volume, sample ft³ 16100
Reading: ft³ 3181.27
